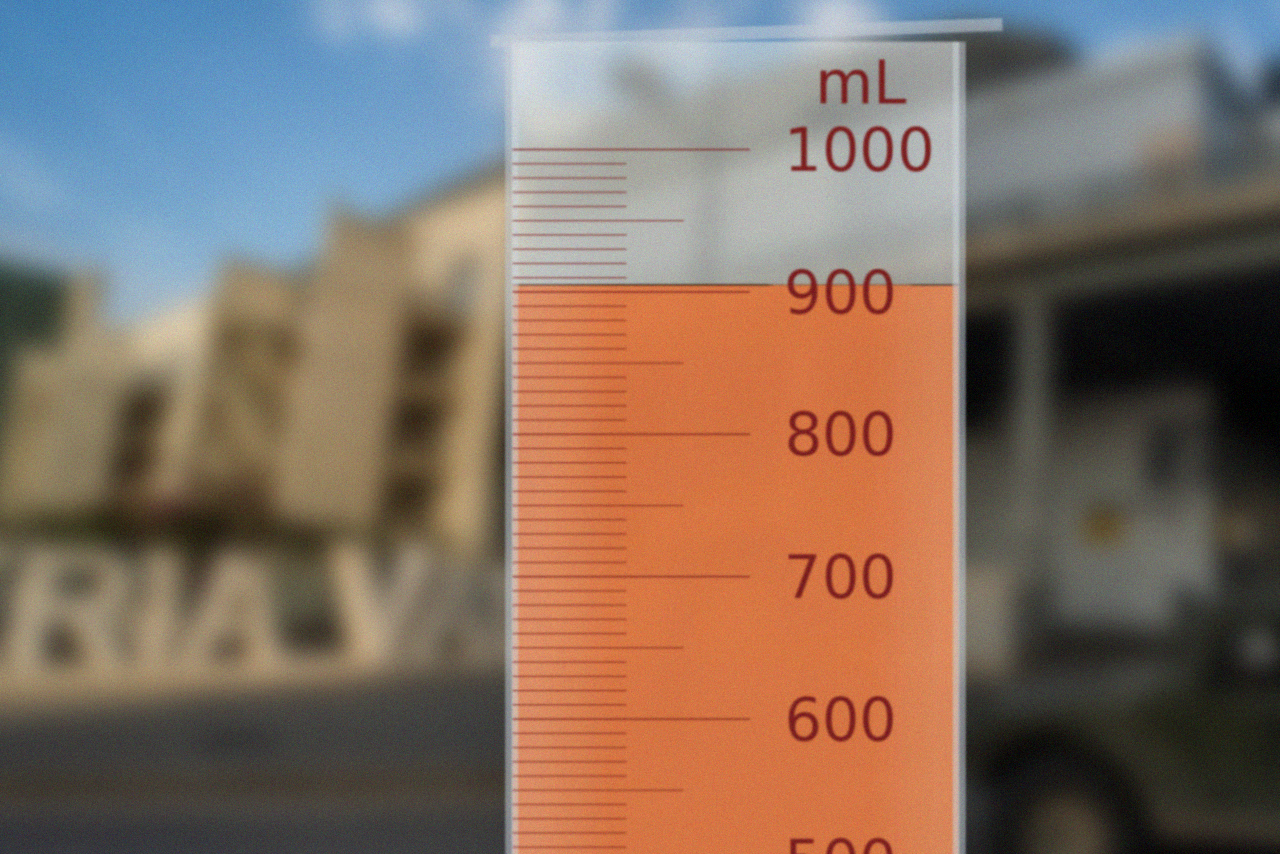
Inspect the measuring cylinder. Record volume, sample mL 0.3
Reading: mL 905
